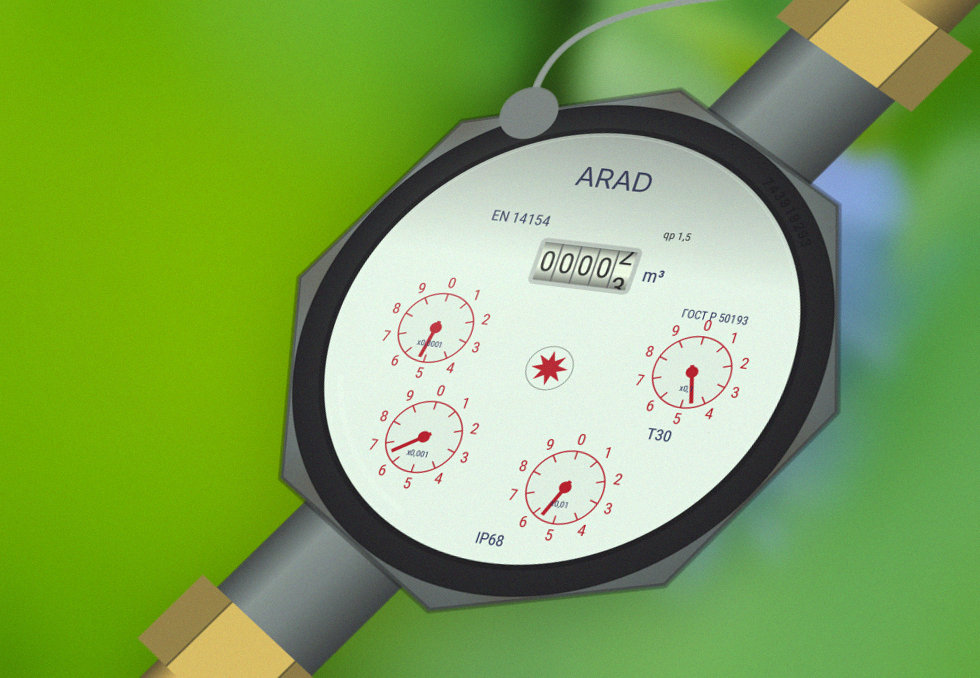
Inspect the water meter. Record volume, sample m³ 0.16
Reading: m³ 2.4565
